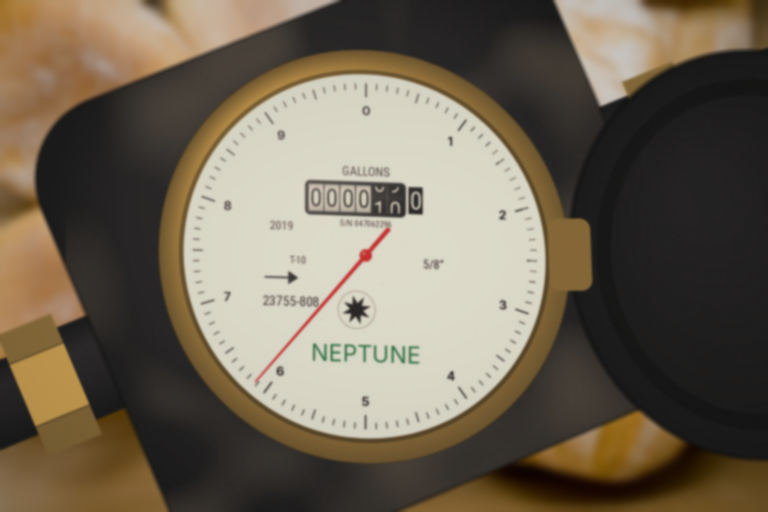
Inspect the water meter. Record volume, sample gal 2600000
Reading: gal 96.1
